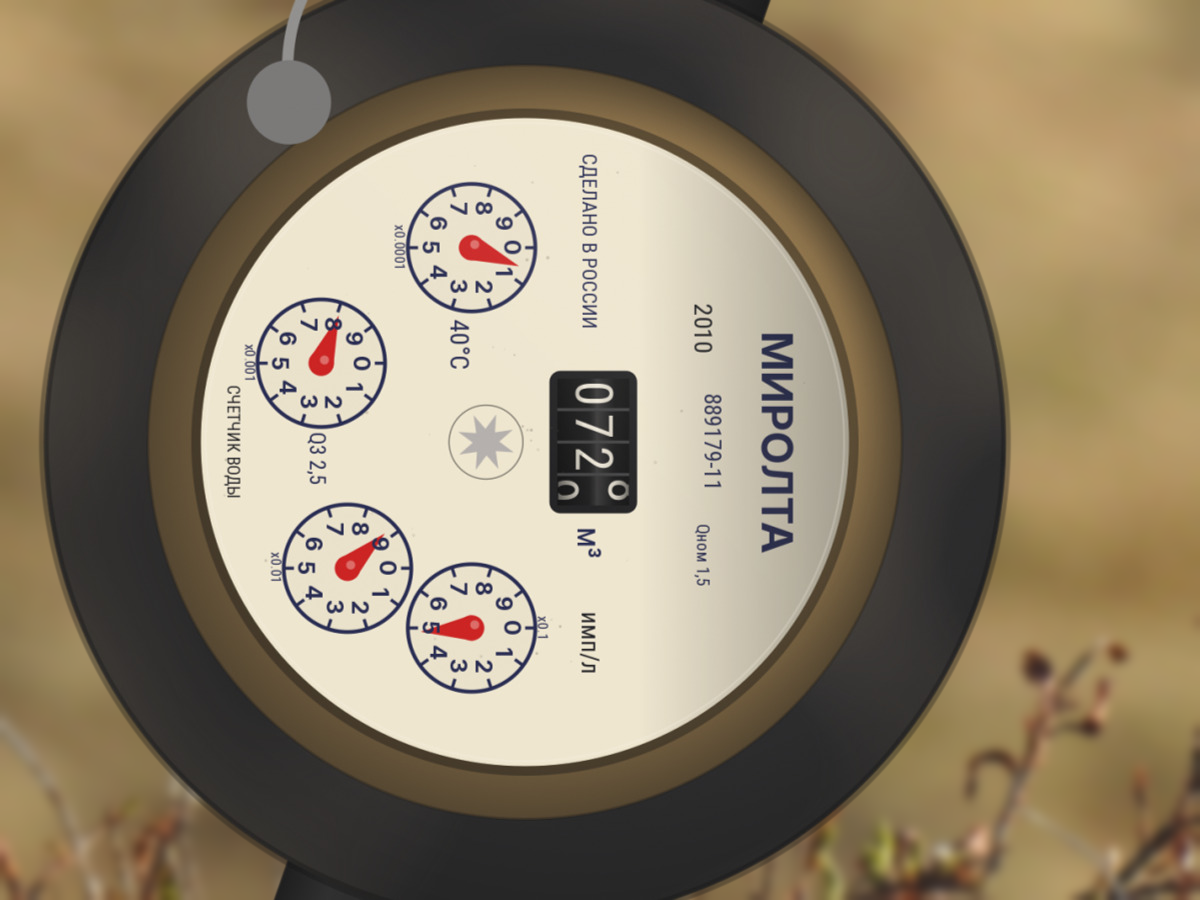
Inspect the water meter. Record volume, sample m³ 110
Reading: m³ 728.4880
